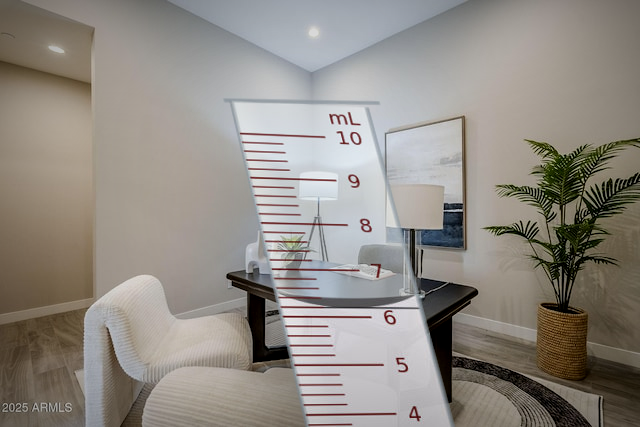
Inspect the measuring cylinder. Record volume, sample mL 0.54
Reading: mL 6.2
